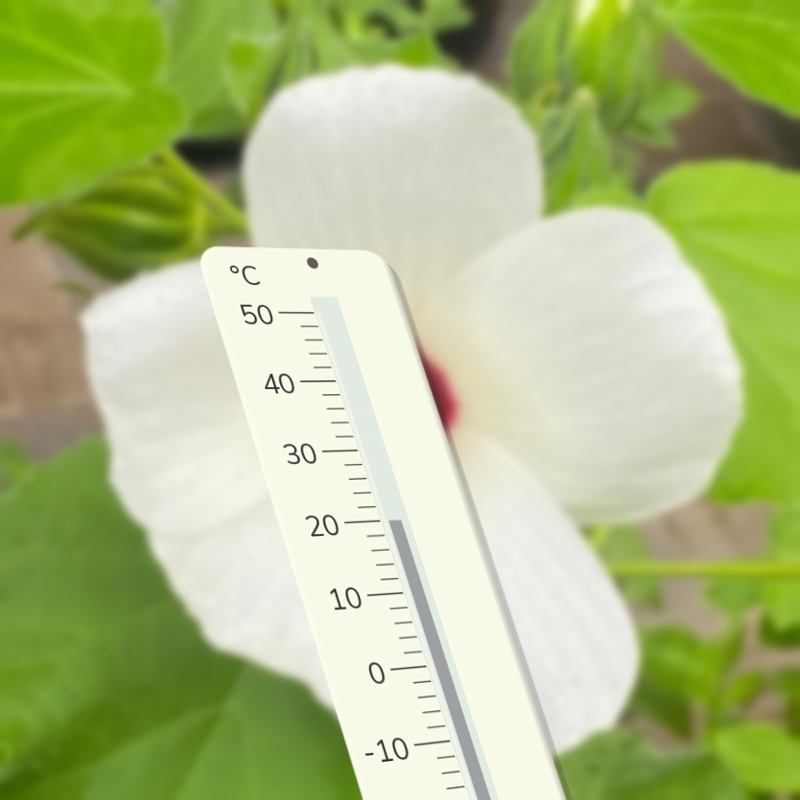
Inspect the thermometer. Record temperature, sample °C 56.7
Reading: °C 20
